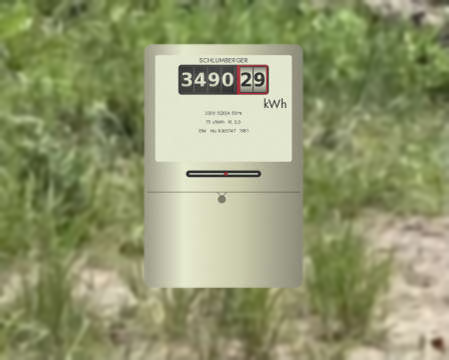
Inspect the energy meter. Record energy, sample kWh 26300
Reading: kWh 3490.29
